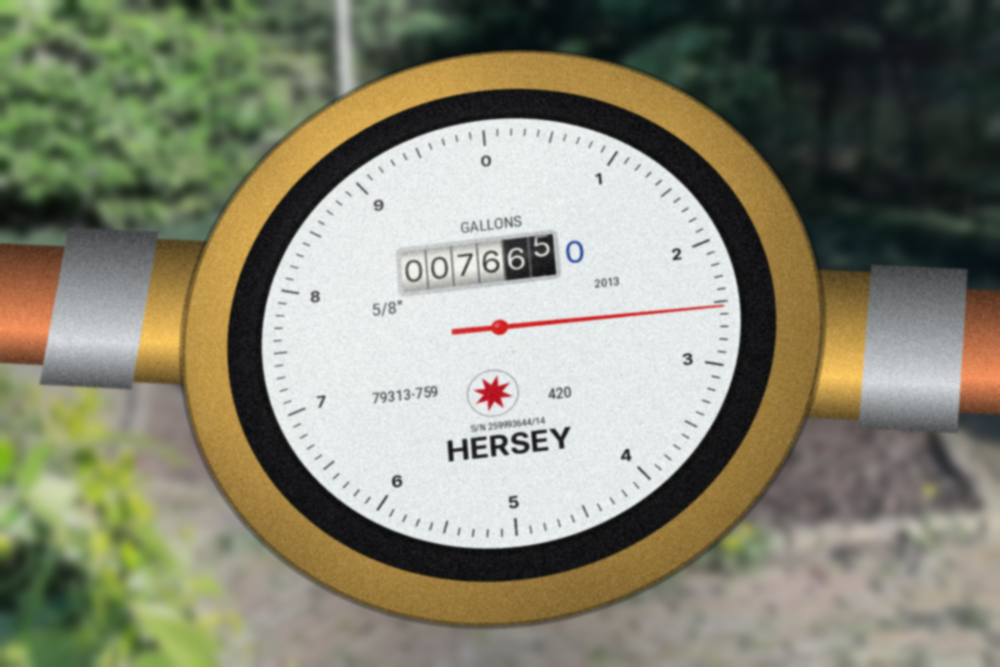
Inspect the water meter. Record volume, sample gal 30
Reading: gal 76652.5
